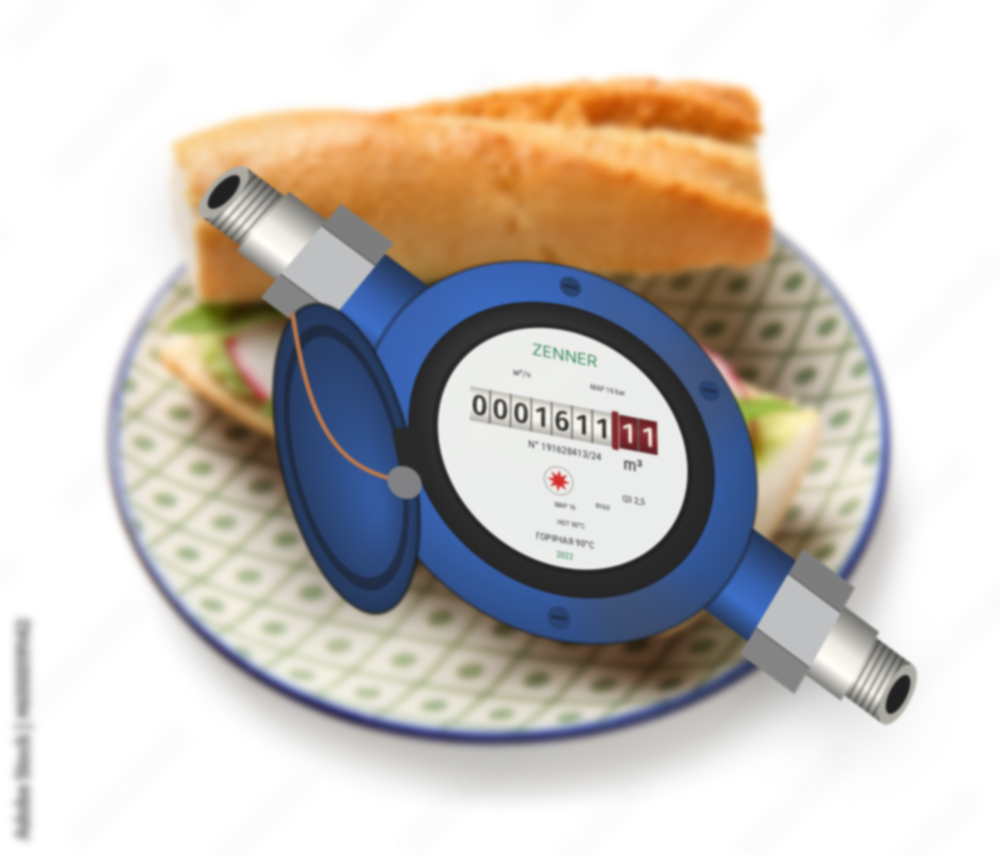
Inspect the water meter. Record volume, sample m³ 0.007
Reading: m³ 1611.11
